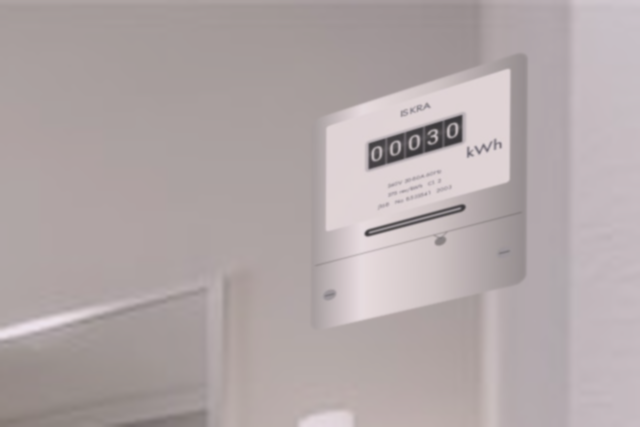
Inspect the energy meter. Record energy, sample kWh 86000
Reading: kWh 30
